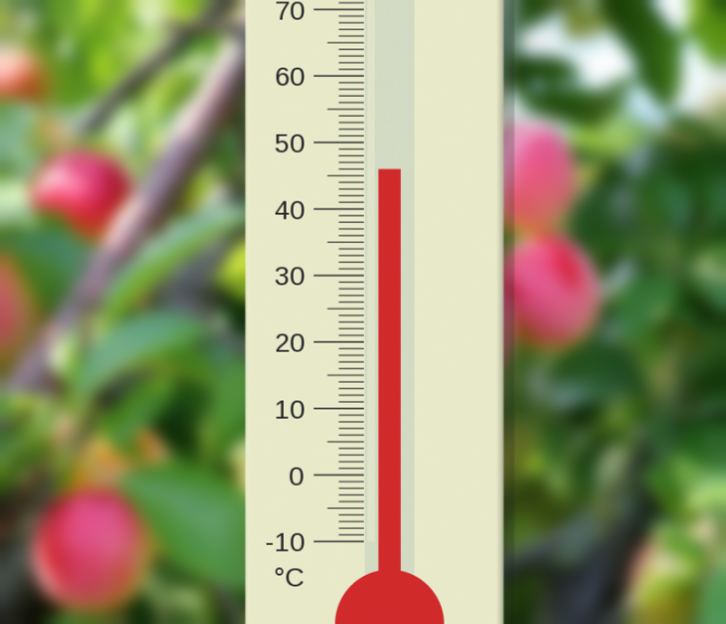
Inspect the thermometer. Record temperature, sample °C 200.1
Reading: °C 46
